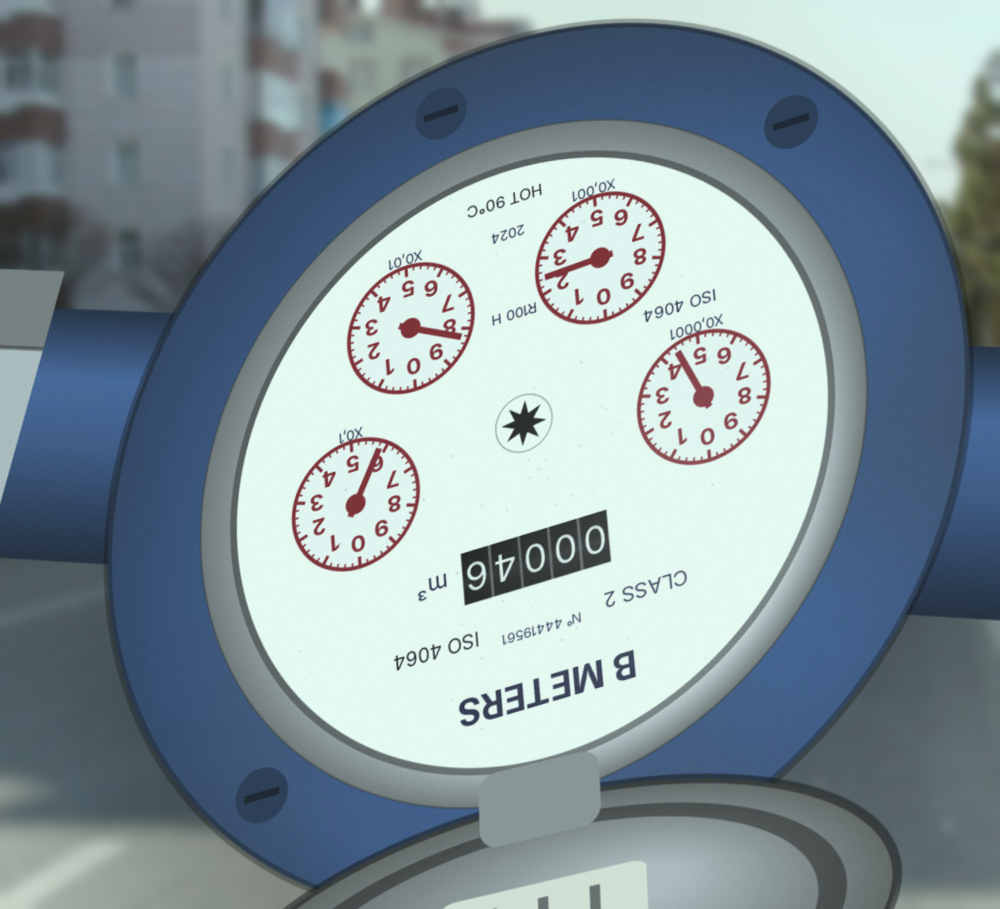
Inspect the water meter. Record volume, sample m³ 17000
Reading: m³ 46.5824
